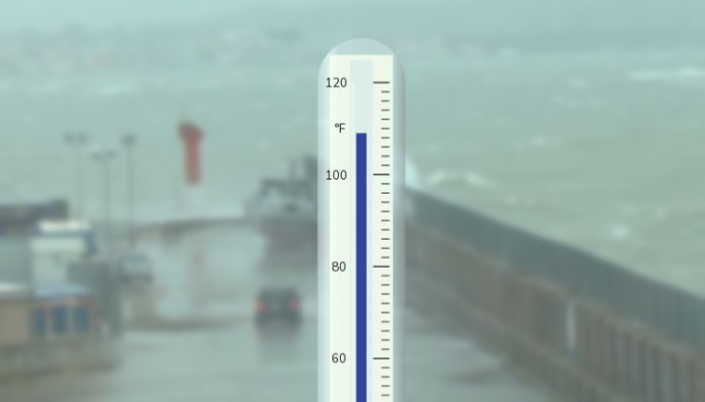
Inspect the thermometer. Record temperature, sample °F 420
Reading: °F 109
